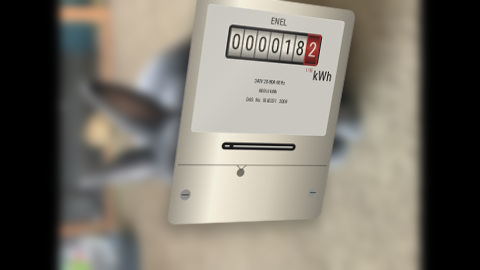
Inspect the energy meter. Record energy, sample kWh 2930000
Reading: kWh 18.2
